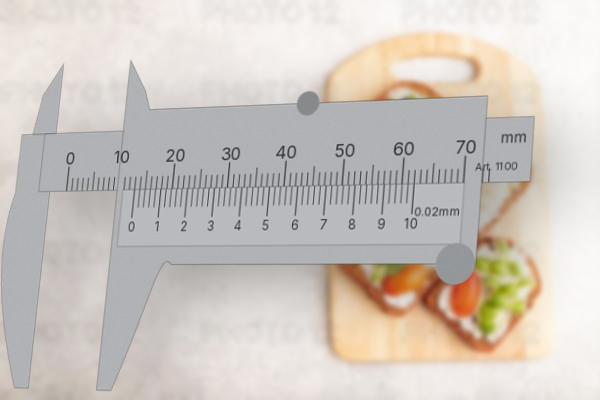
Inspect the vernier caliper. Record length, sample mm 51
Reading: mm 13.0
